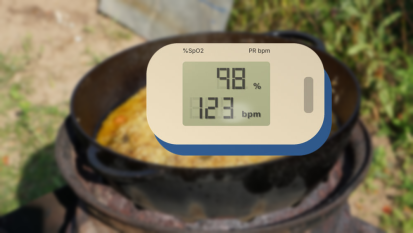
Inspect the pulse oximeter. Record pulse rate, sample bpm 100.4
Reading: bpm 123
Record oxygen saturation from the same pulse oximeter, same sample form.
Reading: % 98
